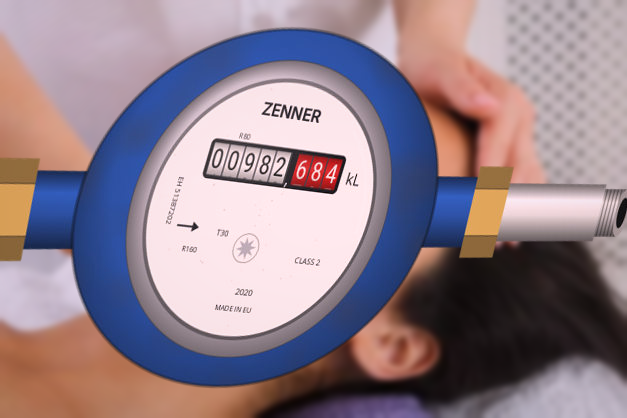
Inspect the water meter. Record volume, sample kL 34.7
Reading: kL 982.684
